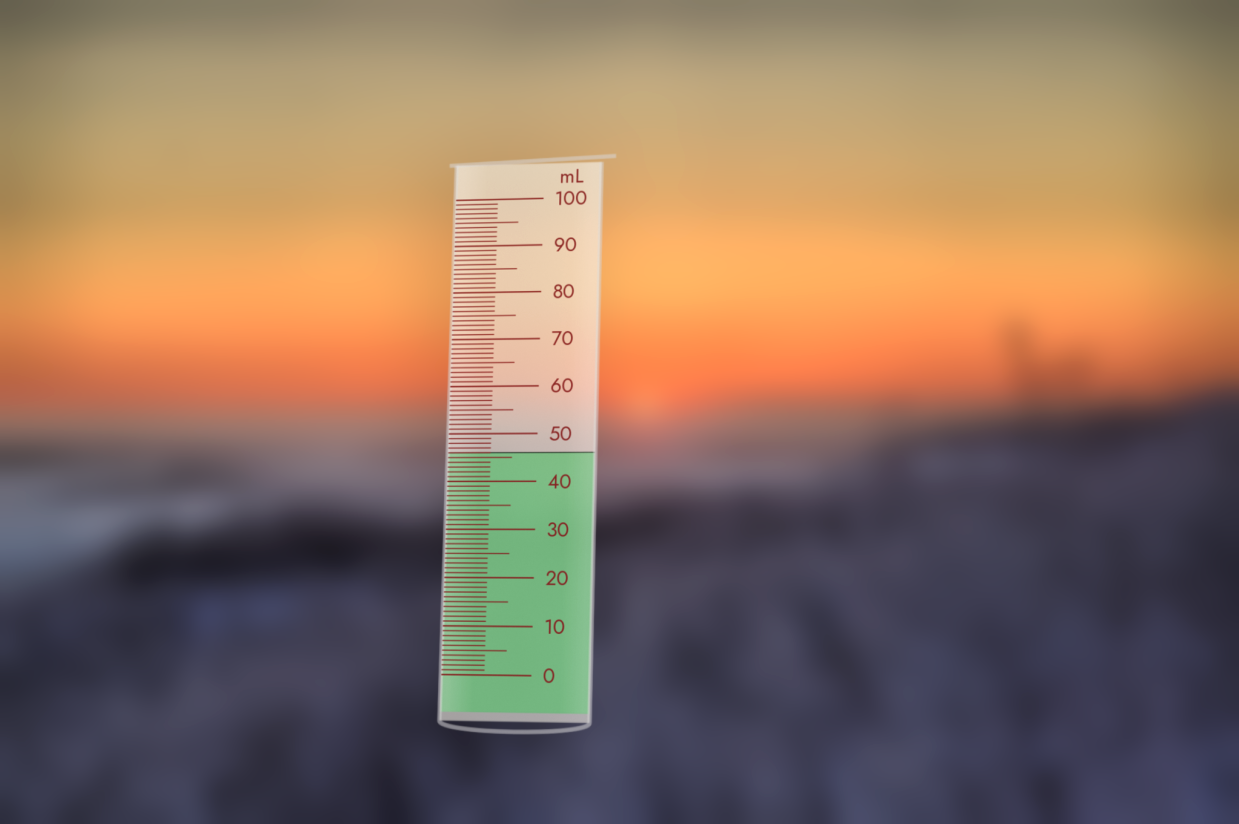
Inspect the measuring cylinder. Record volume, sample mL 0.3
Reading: mL 46
